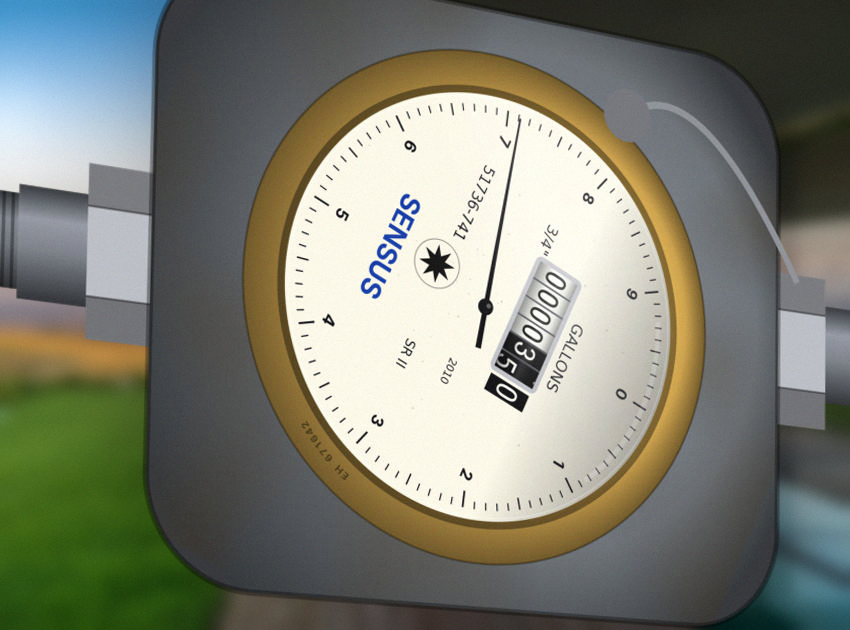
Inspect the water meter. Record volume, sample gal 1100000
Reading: gal 347.1
